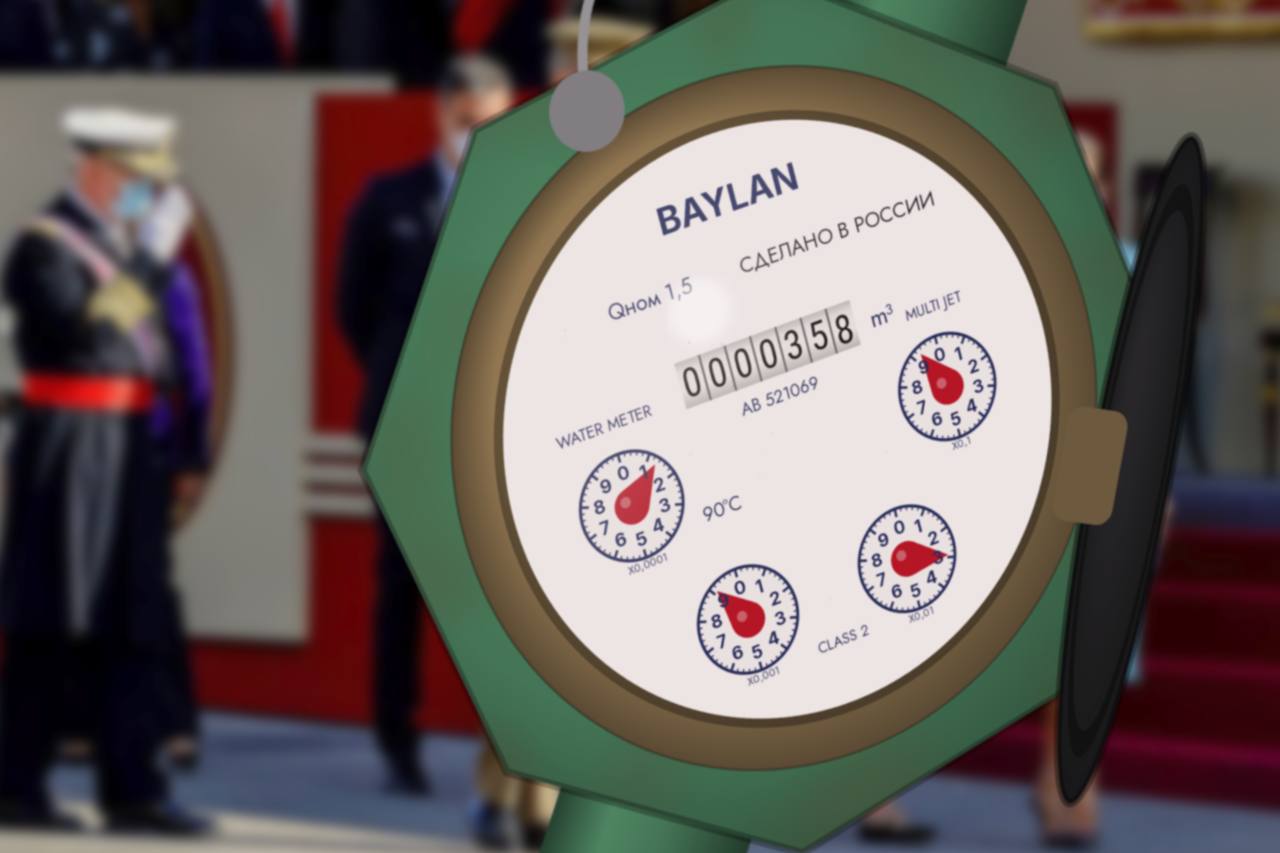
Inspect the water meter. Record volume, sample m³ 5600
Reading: m³ 357.9291
